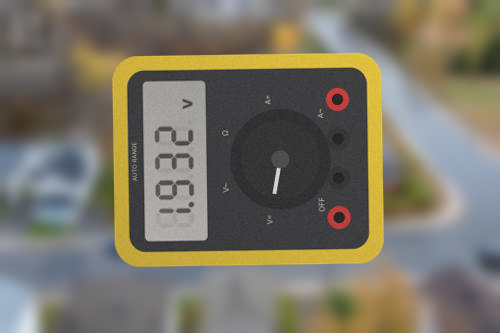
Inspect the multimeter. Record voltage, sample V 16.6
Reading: V 1.932
